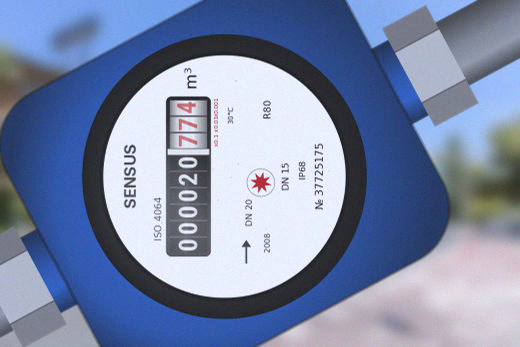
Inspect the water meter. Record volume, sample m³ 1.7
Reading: m³ 20.774
